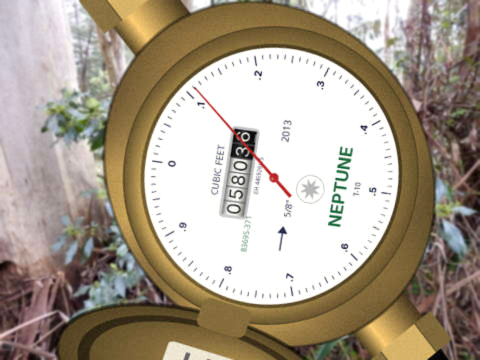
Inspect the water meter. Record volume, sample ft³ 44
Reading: ft³ 58036.11
